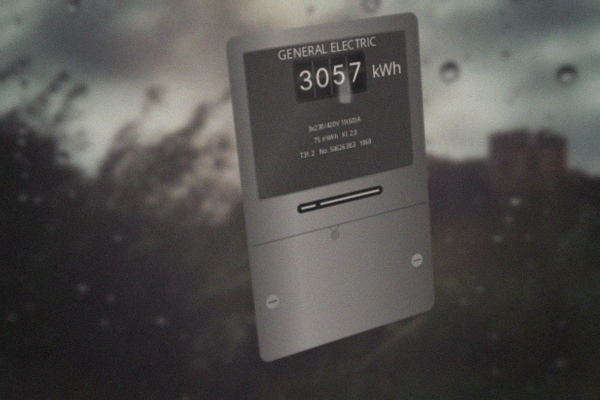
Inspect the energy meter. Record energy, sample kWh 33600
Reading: kWh 3057
